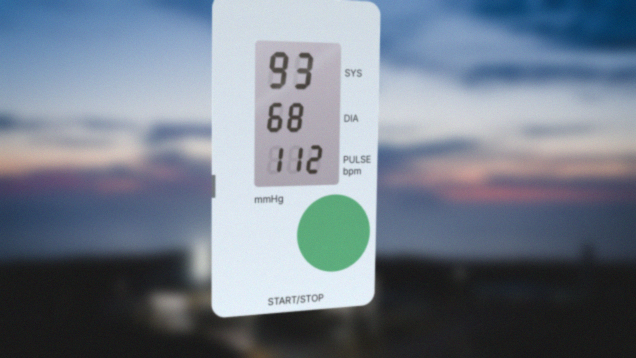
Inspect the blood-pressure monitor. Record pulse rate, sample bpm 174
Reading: bpm 112
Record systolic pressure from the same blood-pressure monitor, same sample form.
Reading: mmHg 93
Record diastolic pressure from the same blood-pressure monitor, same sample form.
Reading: mmHg 68
